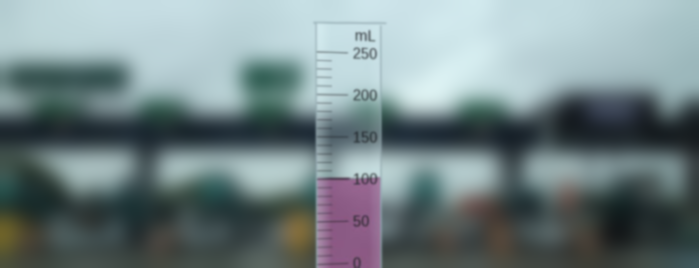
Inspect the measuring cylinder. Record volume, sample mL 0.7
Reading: mL 100
